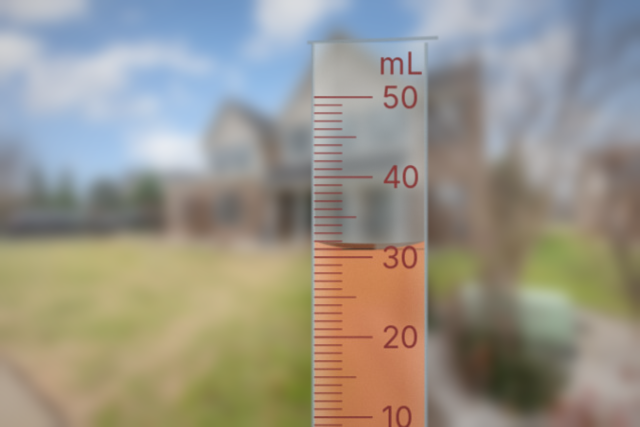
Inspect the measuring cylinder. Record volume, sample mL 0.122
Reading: mL 31
